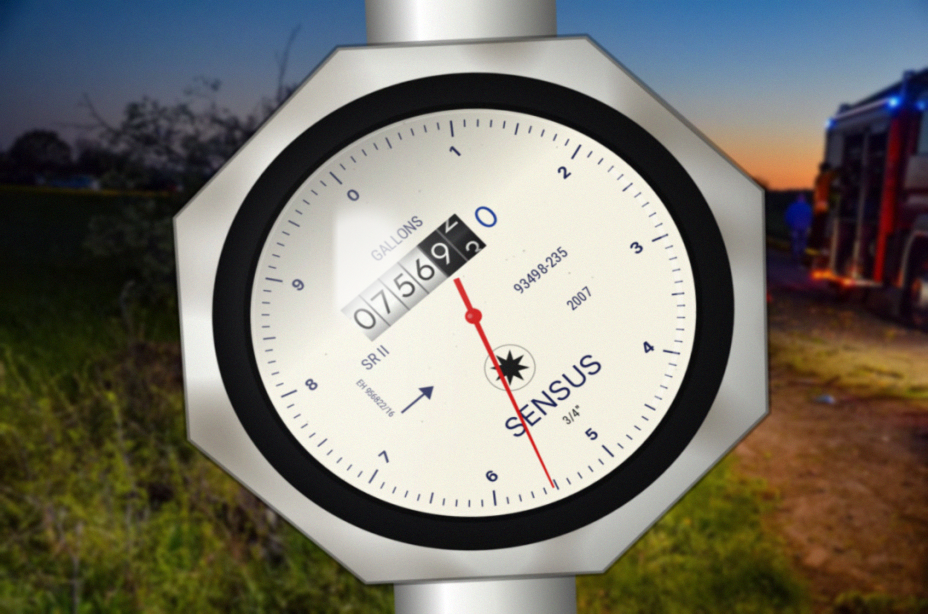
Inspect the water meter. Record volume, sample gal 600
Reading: gal 756925.5
